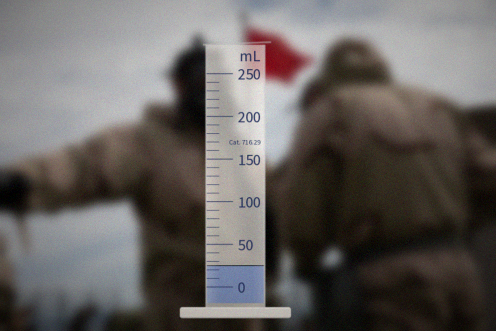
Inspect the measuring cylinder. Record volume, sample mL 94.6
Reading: mL 25
